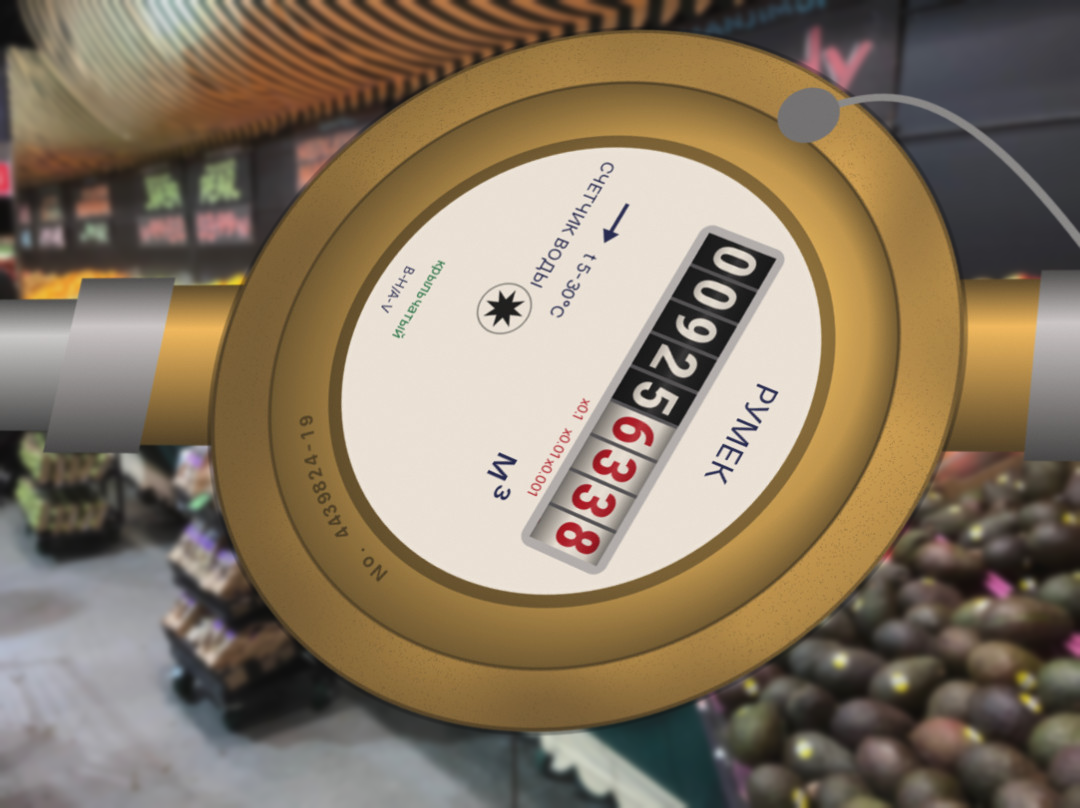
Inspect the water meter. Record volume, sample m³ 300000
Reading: m³ 925.6338
